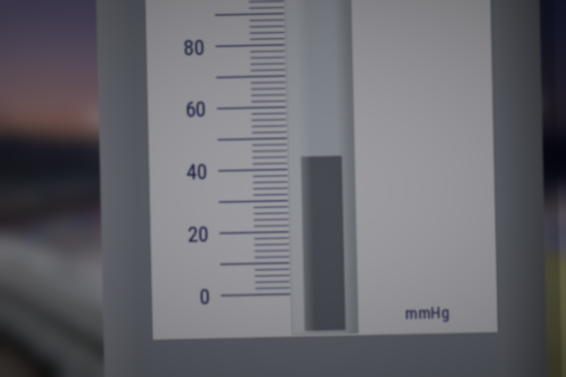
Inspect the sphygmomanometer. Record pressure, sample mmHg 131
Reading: mmHg 44
